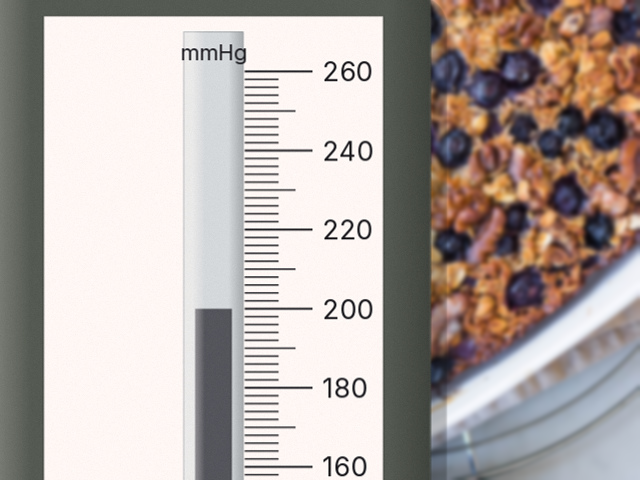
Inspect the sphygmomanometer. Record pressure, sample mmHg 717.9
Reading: mmHg 200
